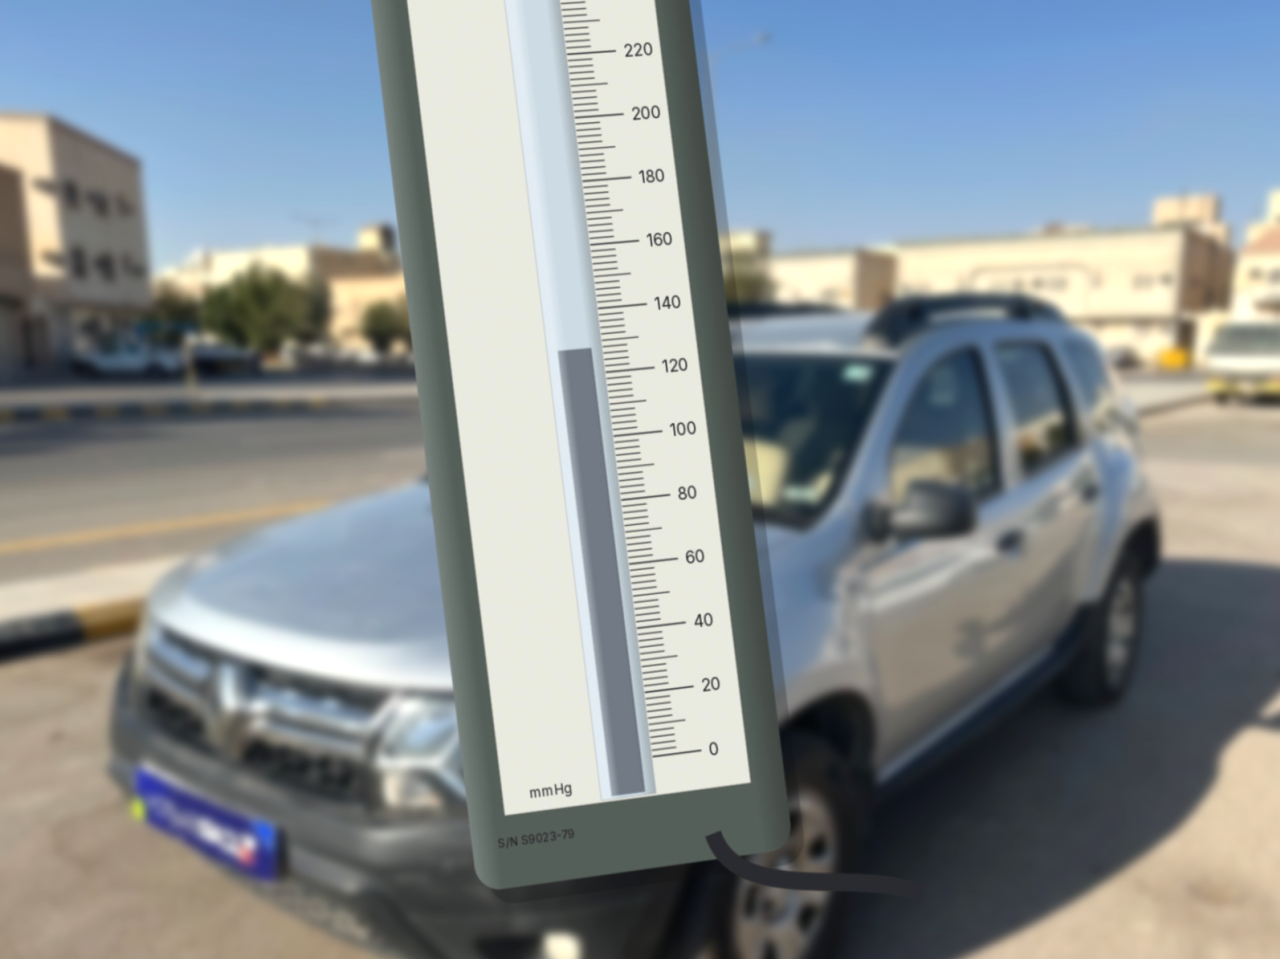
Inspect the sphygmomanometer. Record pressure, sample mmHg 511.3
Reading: mmHg 128
